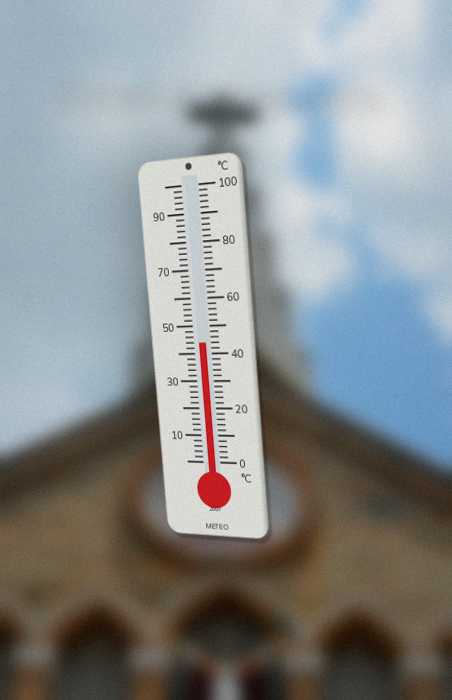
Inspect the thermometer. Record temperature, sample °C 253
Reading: °C 44
